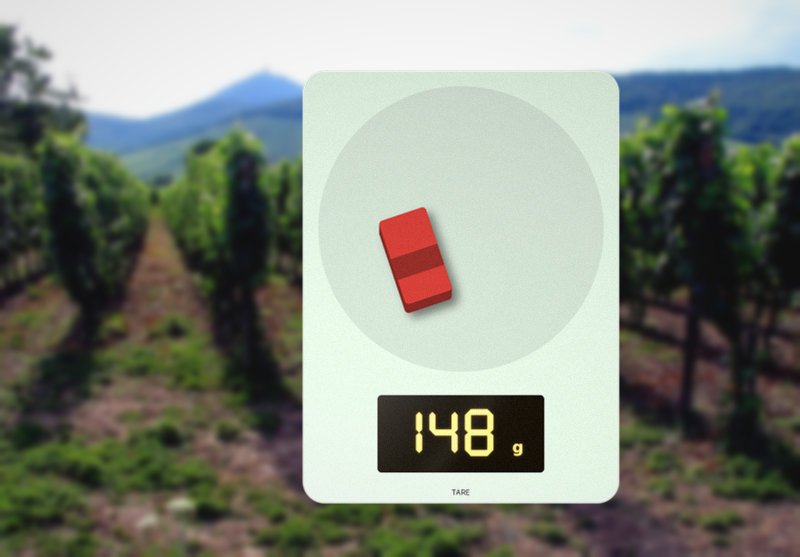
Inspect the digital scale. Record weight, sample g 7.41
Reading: g 148
